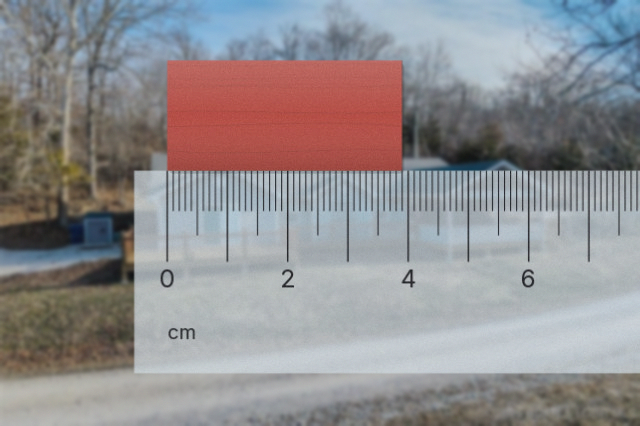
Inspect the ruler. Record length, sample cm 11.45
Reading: cm 3.9
